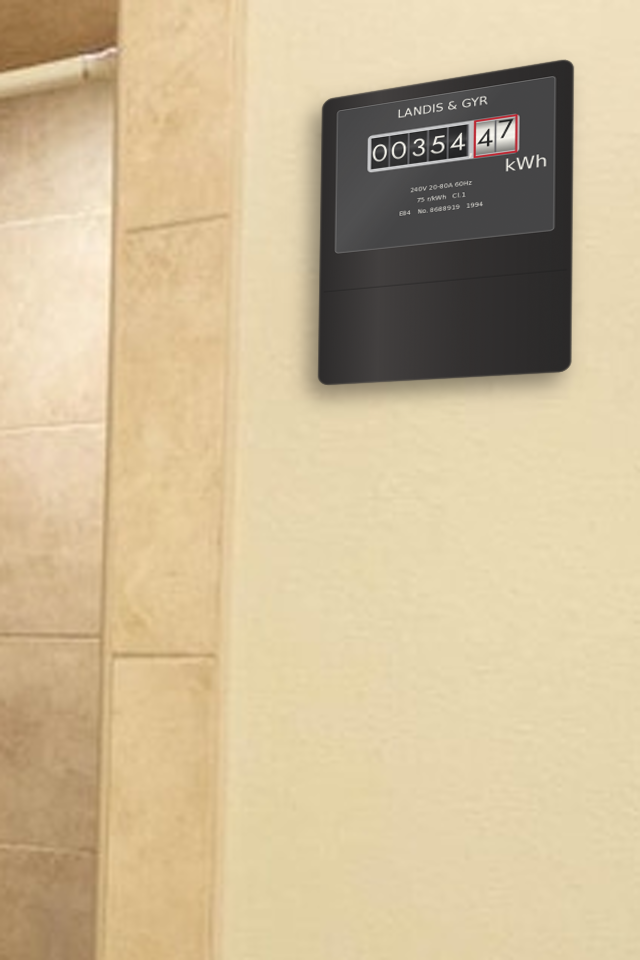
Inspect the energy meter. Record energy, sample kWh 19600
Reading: kWh 354.47
